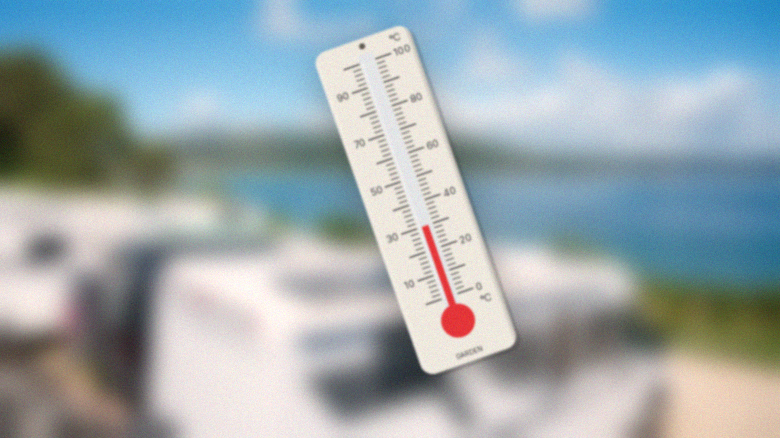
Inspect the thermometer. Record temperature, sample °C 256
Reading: °C 30
